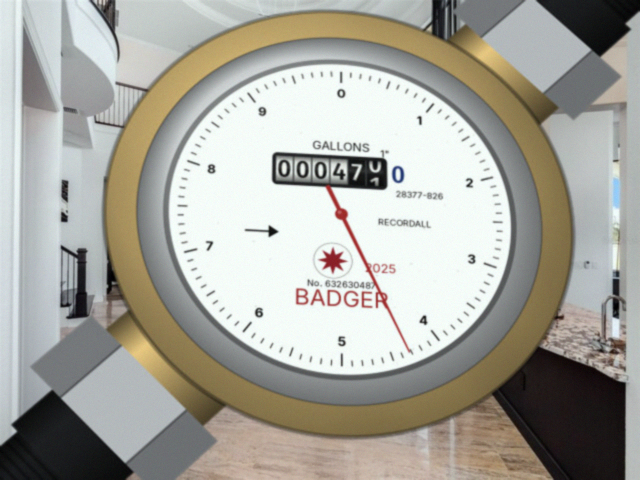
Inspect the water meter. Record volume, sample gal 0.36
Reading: gal 4704.3
